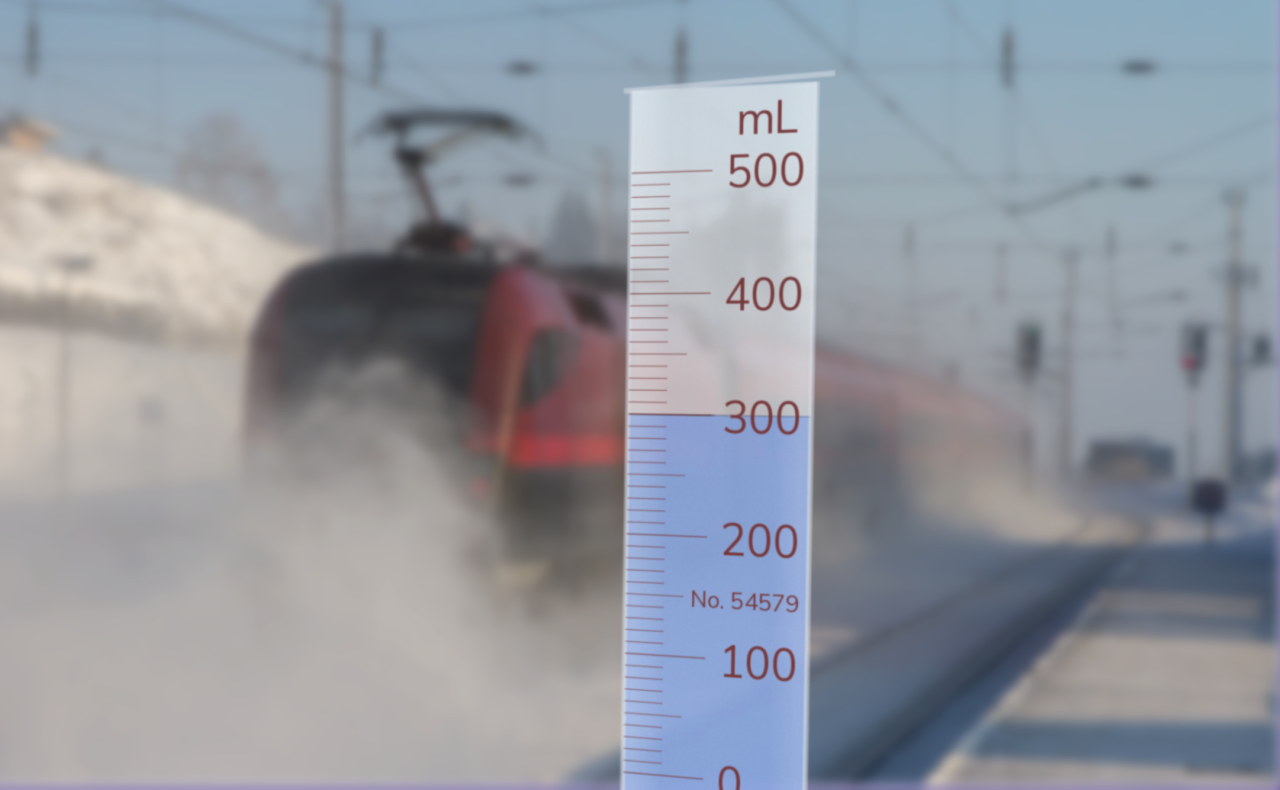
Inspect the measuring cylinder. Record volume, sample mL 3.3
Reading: mL 300
